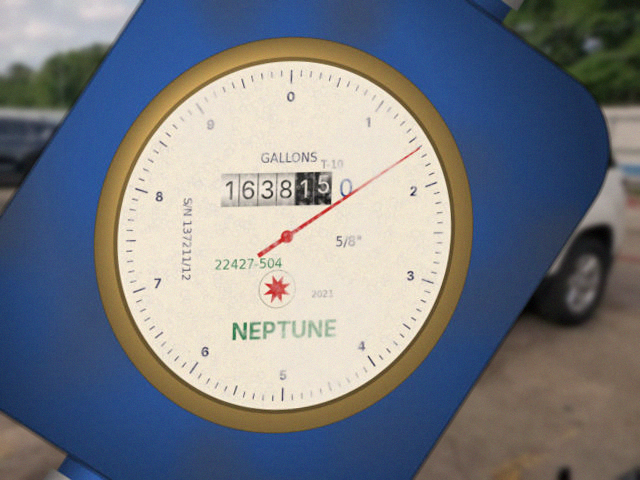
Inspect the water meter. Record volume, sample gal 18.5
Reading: gal 1638151.6
